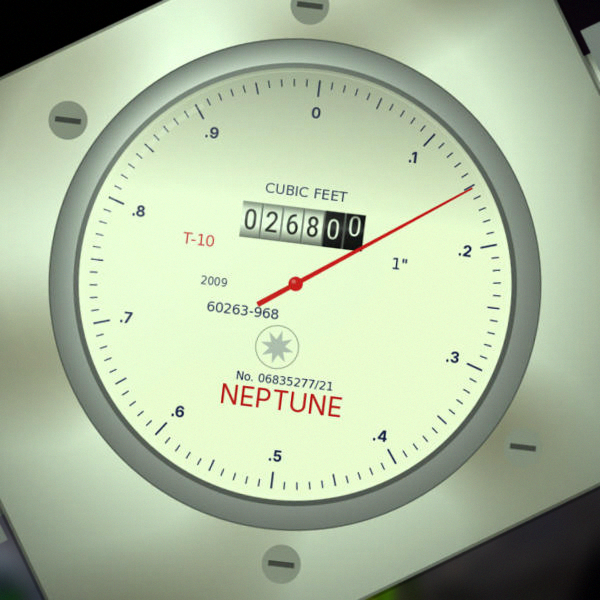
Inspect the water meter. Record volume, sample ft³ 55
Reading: ft³ 26800.15
